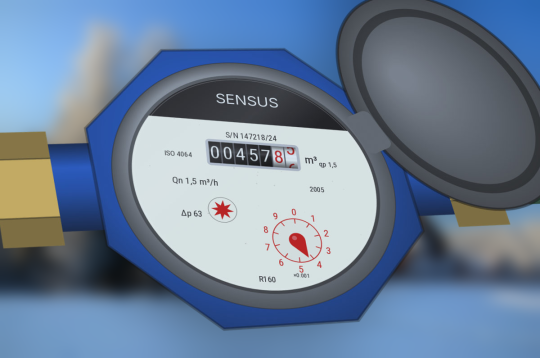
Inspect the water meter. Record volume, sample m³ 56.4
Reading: m³ 457.854
